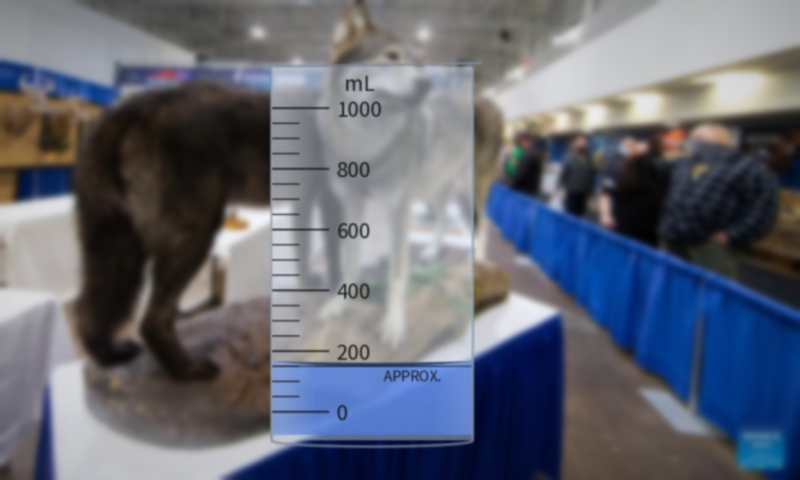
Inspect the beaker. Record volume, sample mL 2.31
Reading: mL 150
